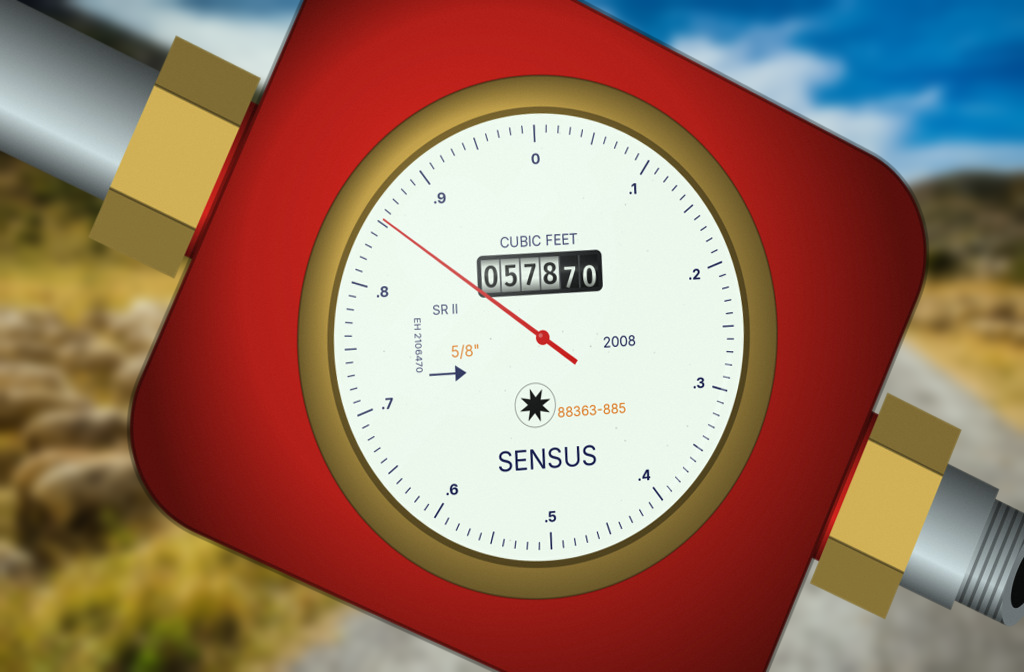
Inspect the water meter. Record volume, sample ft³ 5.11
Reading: ft³ 57869.85
